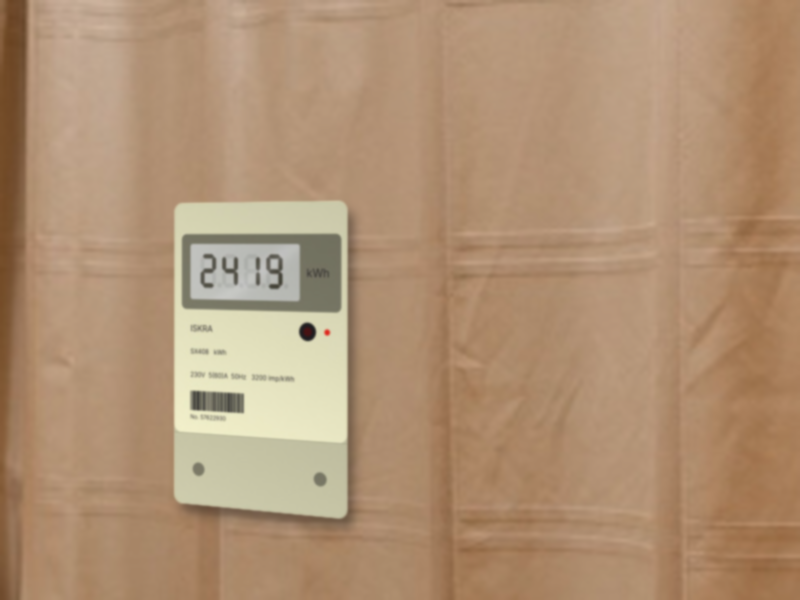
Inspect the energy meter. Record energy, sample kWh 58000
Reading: kWh 2419
